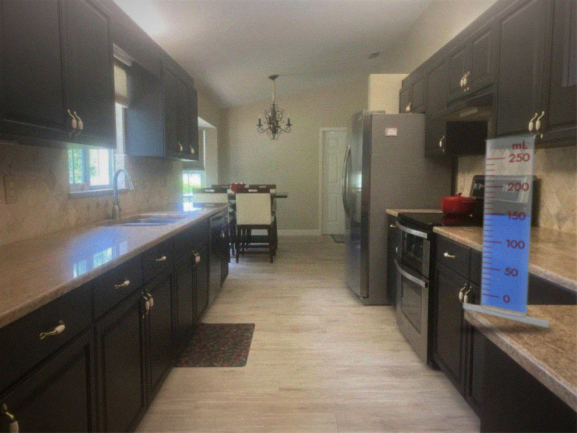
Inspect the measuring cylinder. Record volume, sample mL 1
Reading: mL 150
